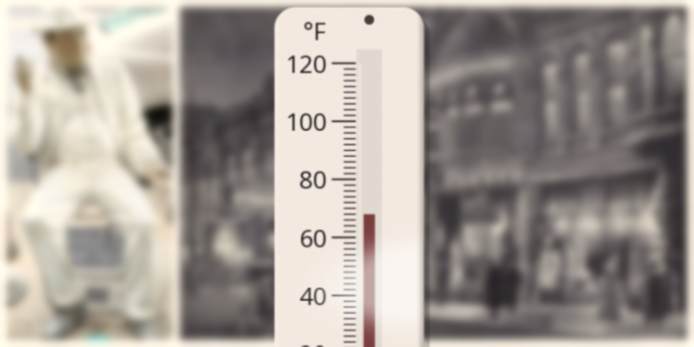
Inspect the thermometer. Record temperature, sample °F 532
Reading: °F 68
